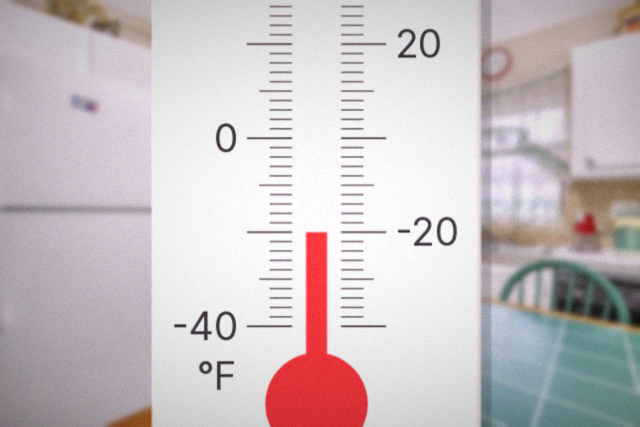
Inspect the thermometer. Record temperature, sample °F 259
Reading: °F -20
